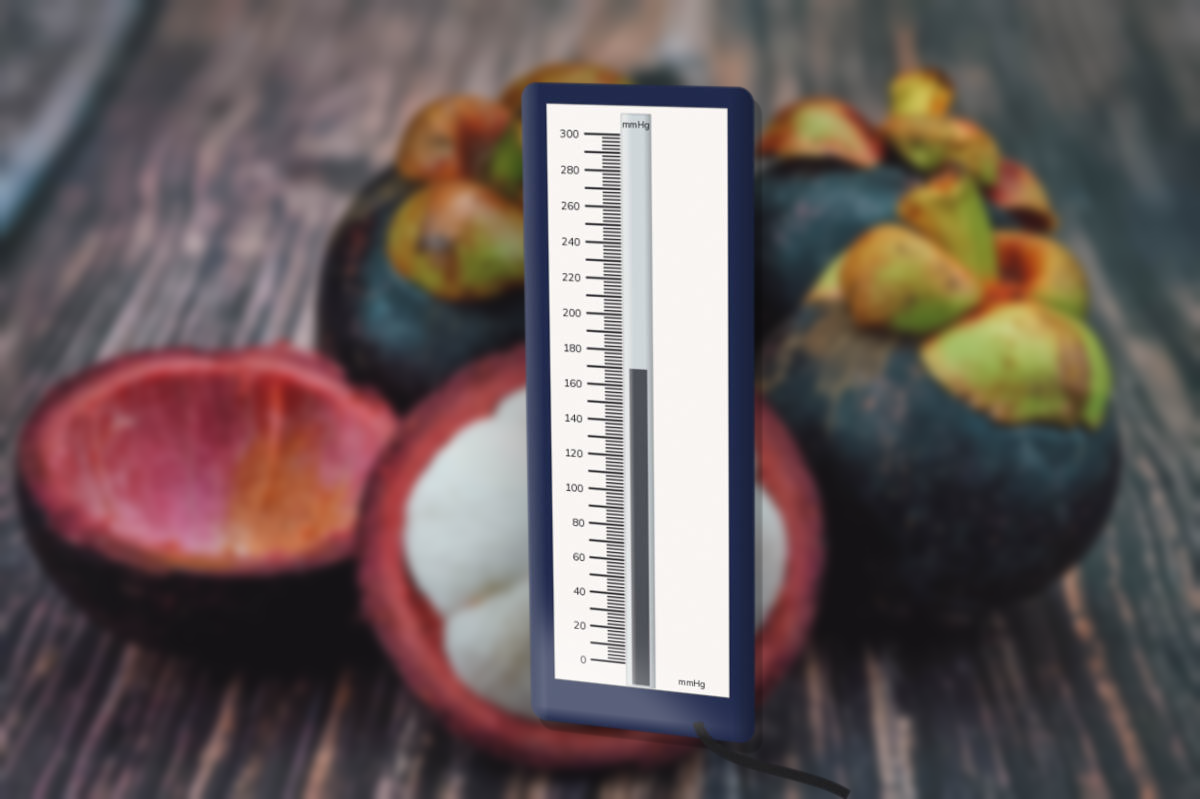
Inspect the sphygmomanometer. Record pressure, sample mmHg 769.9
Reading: mmHg 170
